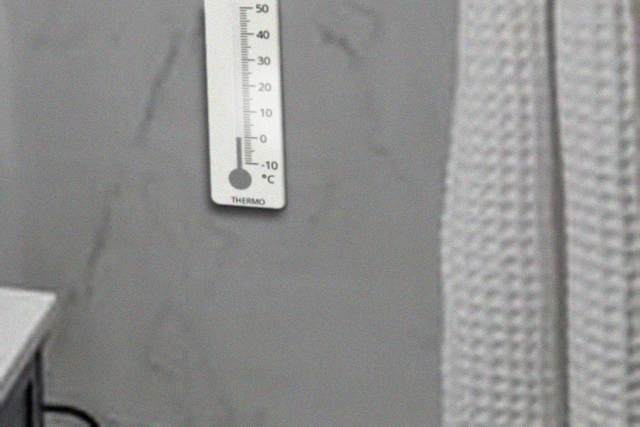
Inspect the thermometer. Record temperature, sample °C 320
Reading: °C 0
